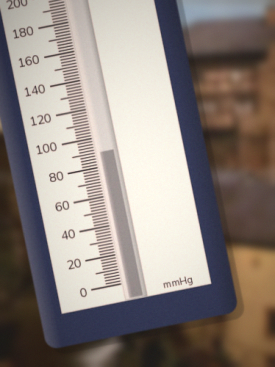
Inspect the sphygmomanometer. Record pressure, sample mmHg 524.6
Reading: mmHg 90
